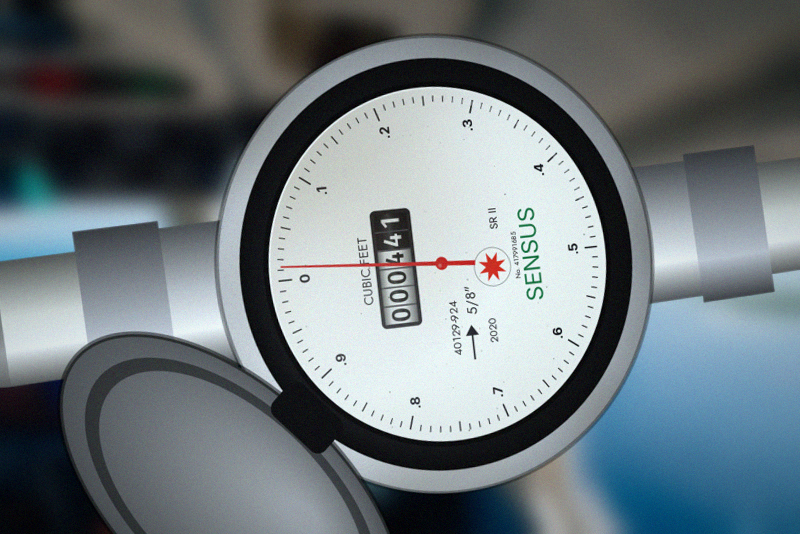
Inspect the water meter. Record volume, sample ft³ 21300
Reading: ft³ 441.01
